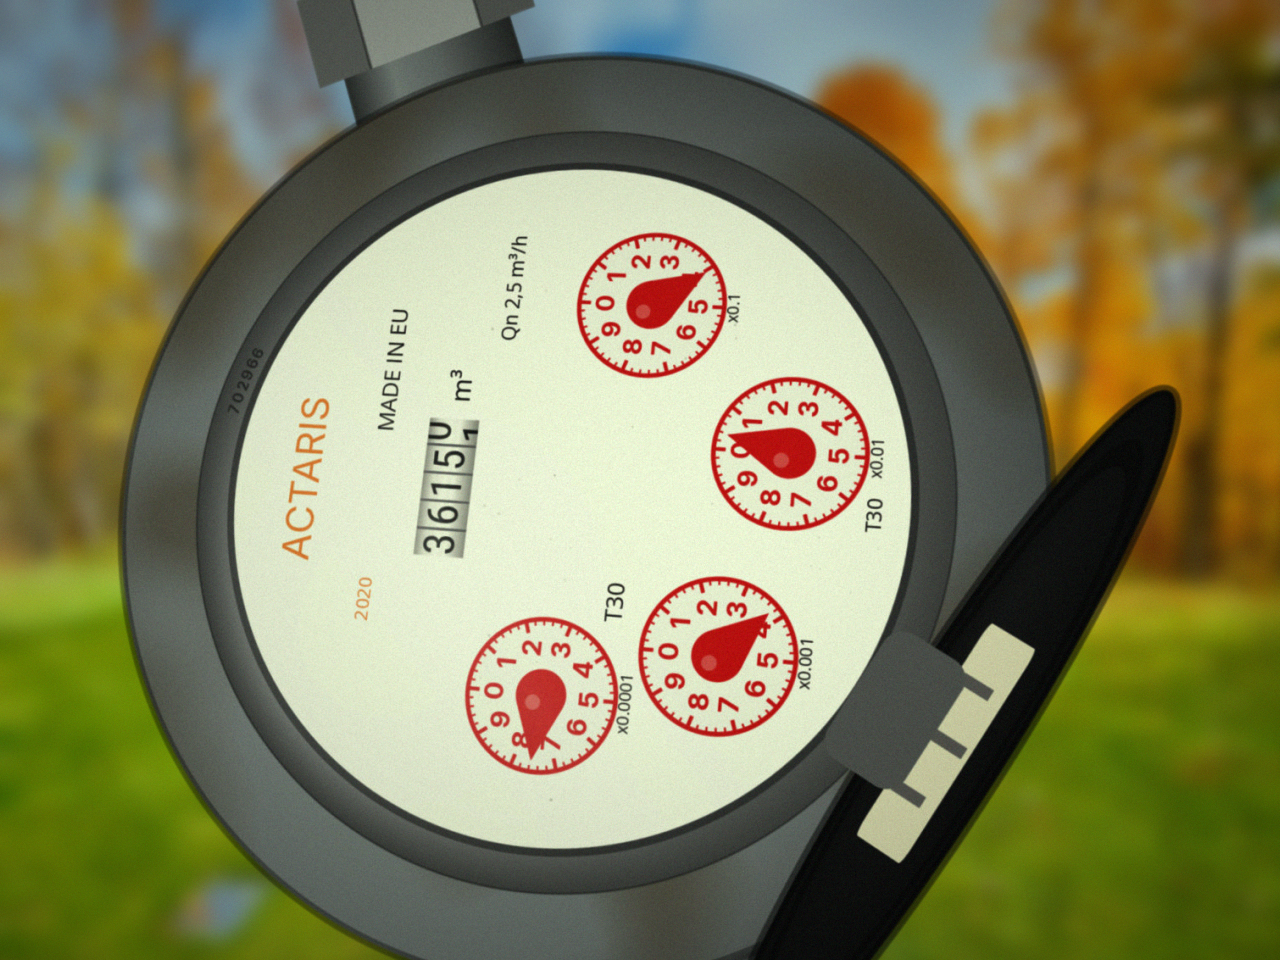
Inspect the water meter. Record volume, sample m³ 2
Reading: m³ 36150.4037
